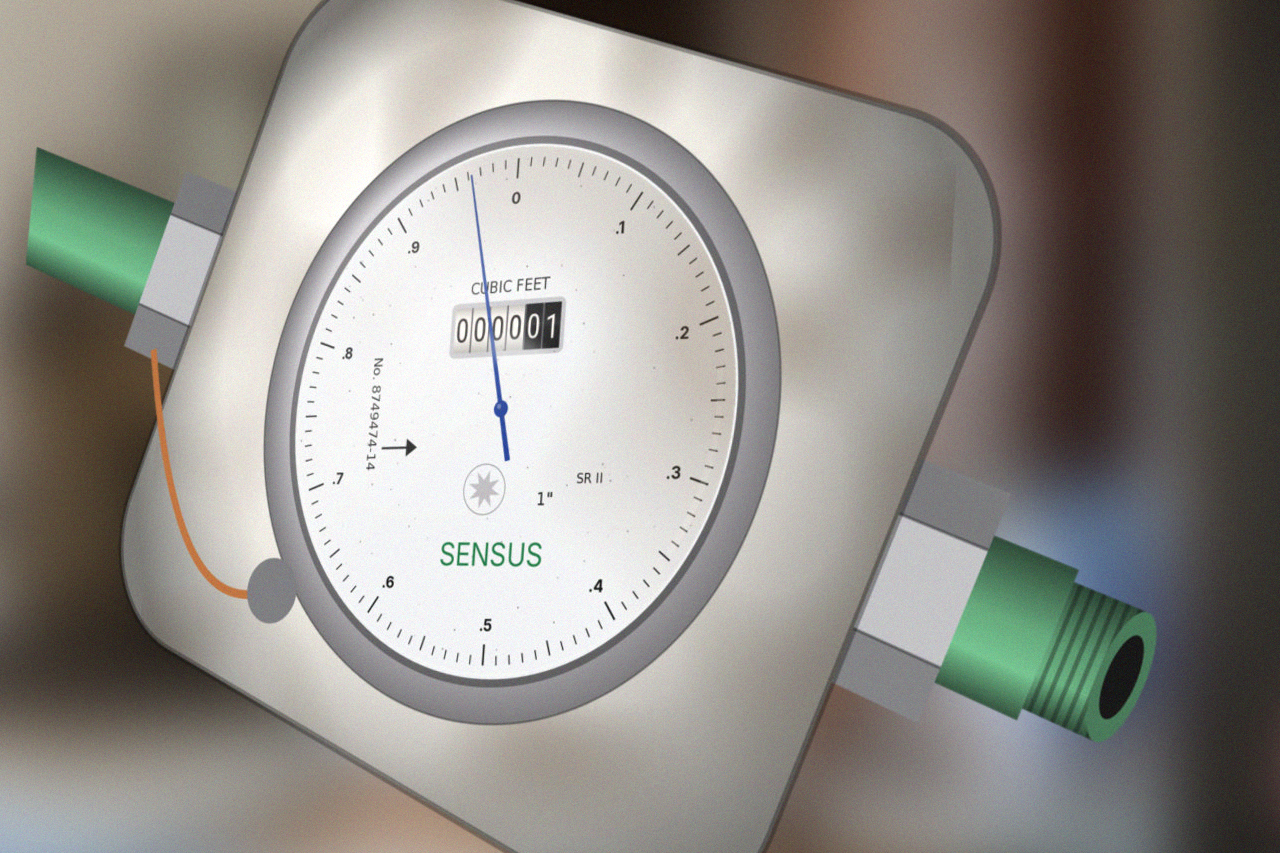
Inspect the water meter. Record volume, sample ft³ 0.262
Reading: ft³ 0.96
